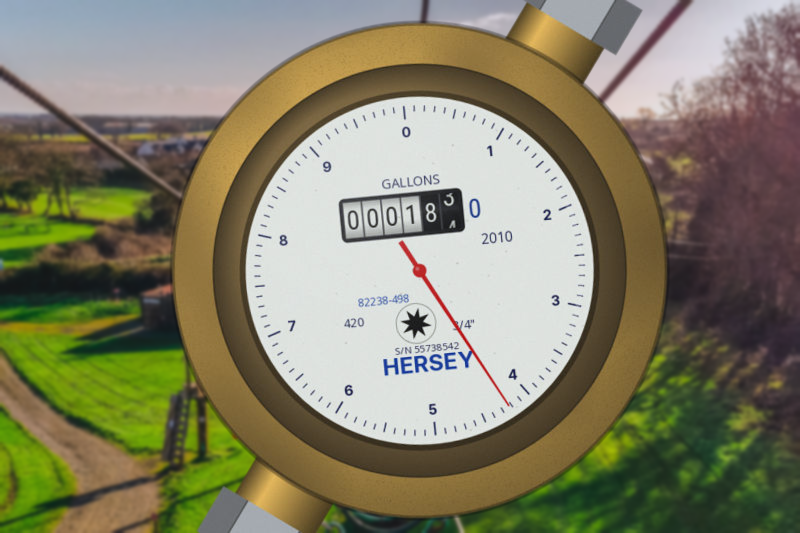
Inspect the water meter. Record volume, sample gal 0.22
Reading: gal 1834.2
